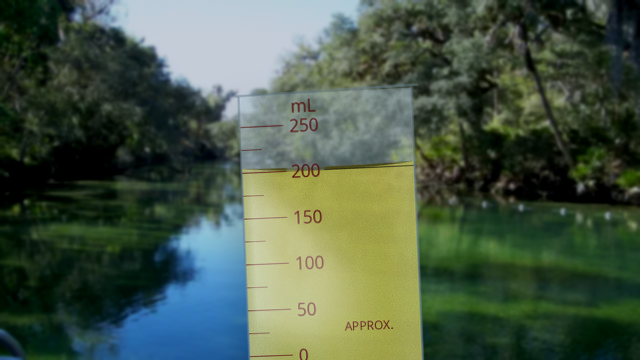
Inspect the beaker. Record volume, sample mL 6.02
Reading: mL 200
